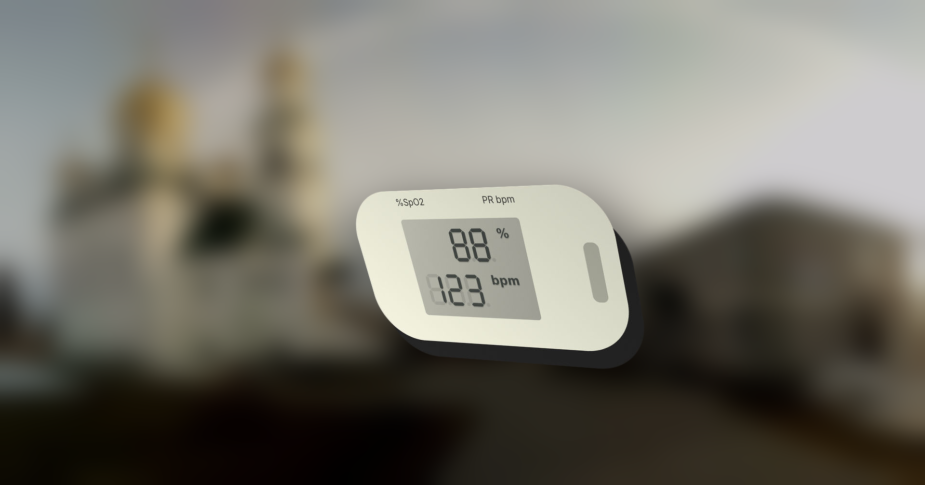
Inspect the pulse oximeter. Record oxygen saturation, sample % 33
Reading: % 88
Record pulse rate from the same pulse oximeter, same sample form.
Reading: bpm 123
